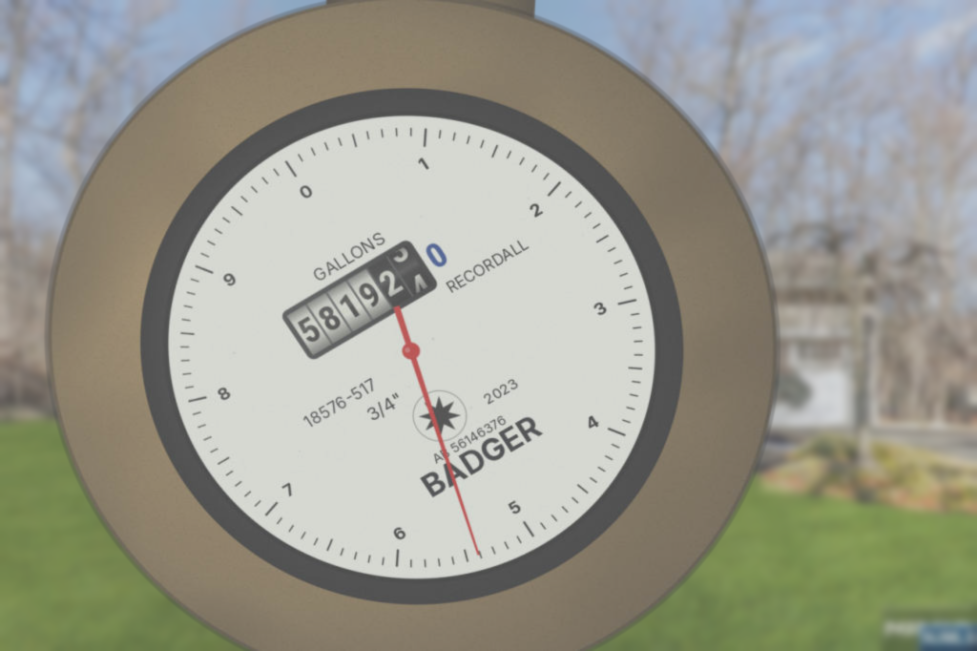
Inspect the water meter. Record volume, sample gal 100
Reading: gal 5819235.4
